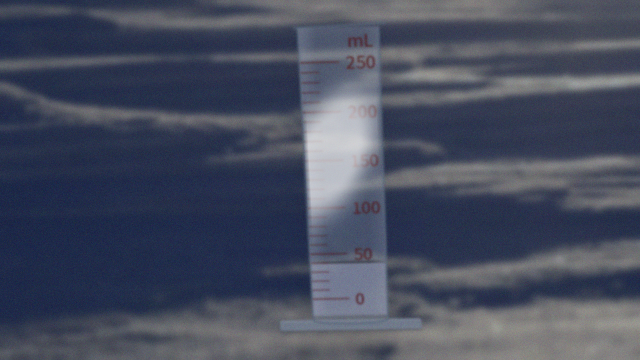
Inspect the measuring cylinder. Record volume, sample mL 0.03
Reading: mL 40
